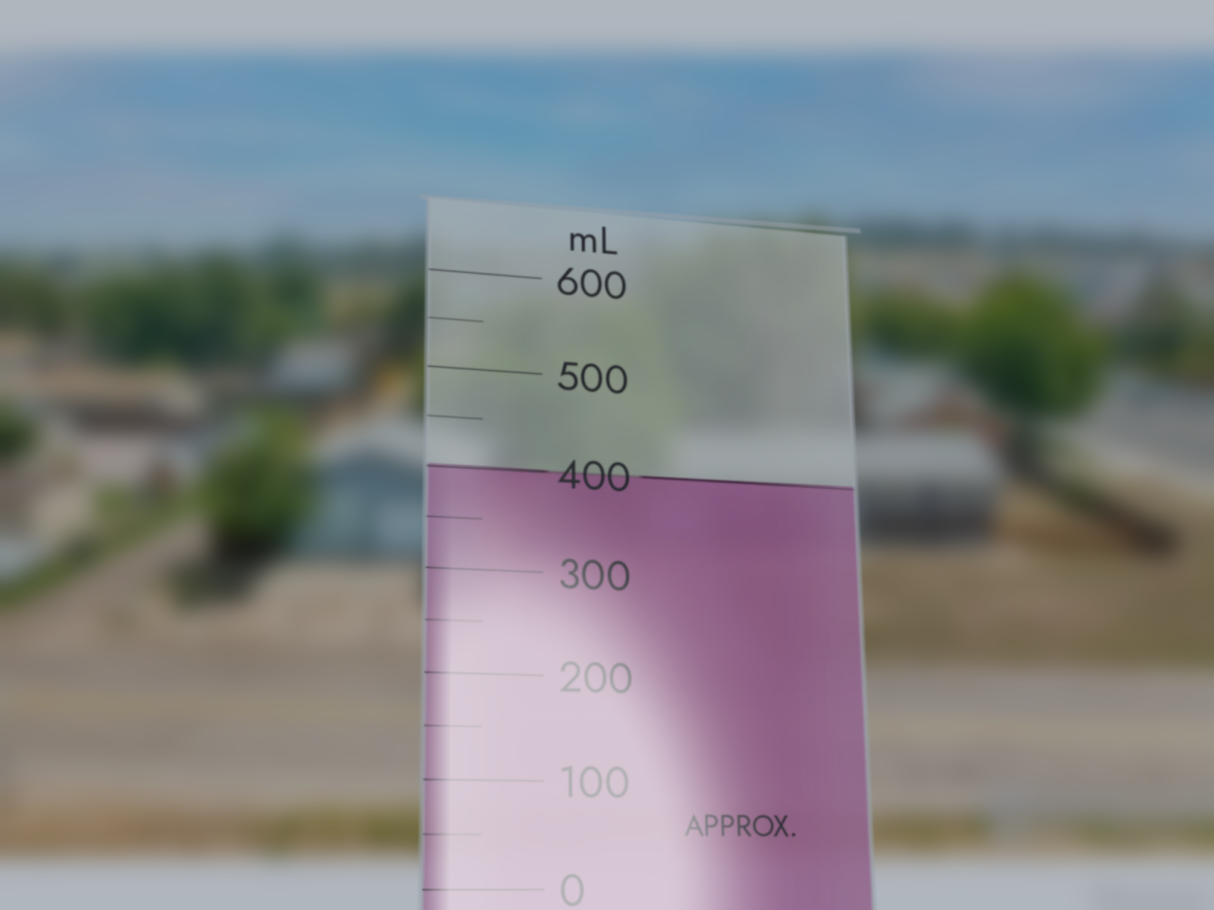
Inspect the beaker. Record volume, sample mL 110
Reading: mL 400
